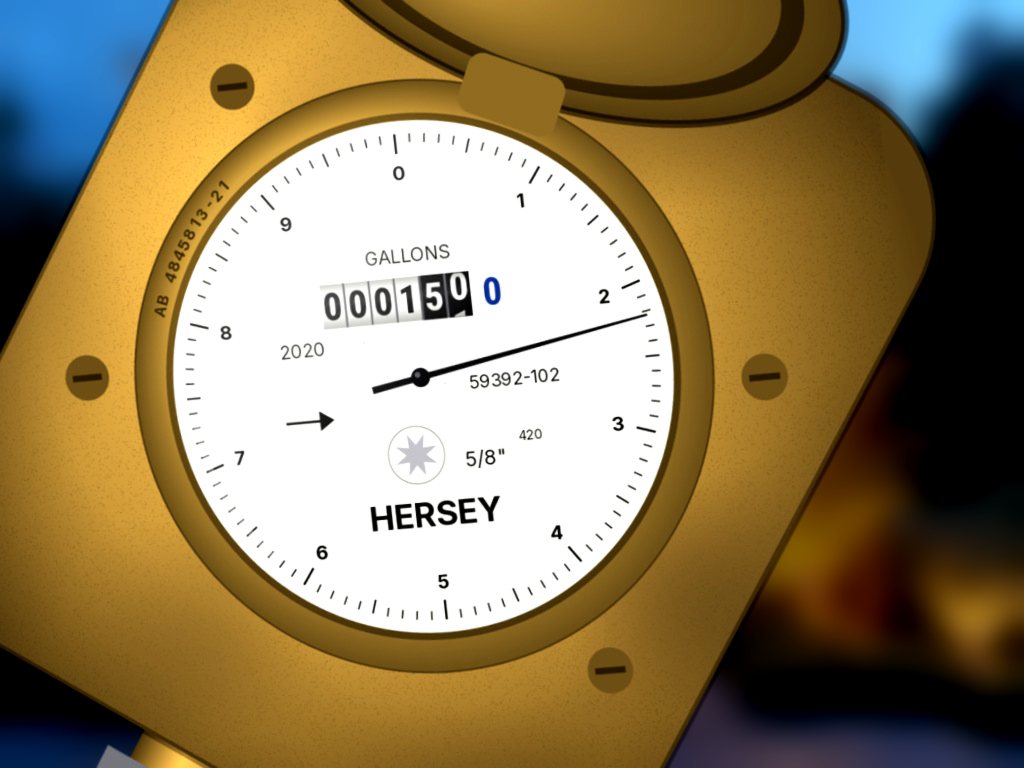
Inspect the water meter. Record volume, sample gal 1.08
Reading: gal 1502.2
